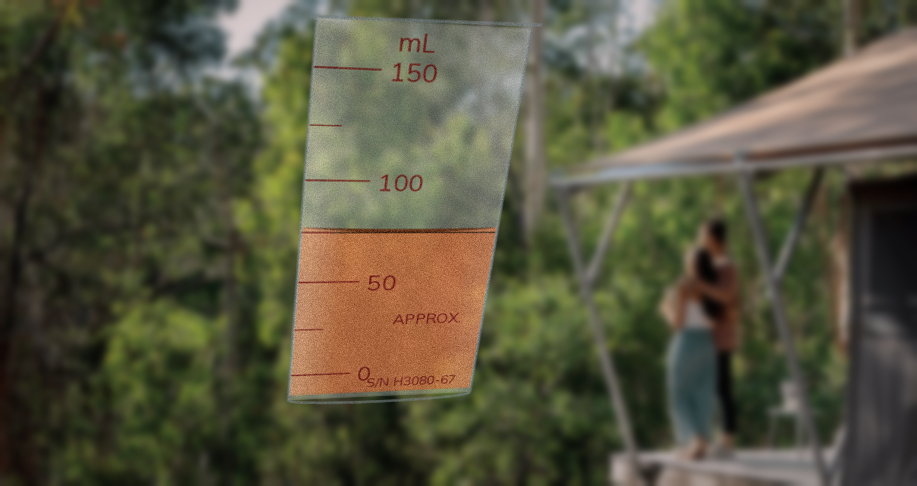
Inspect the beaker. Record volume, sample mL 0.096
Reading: mL 75
